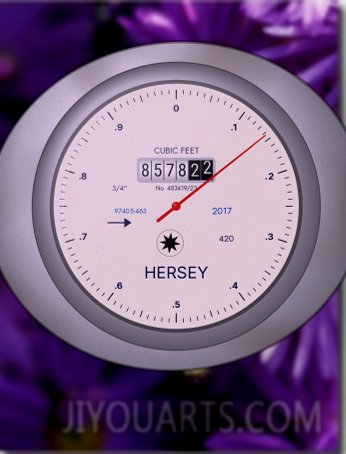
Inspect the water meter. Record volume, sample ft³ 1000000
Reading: ft³ 857822.14
